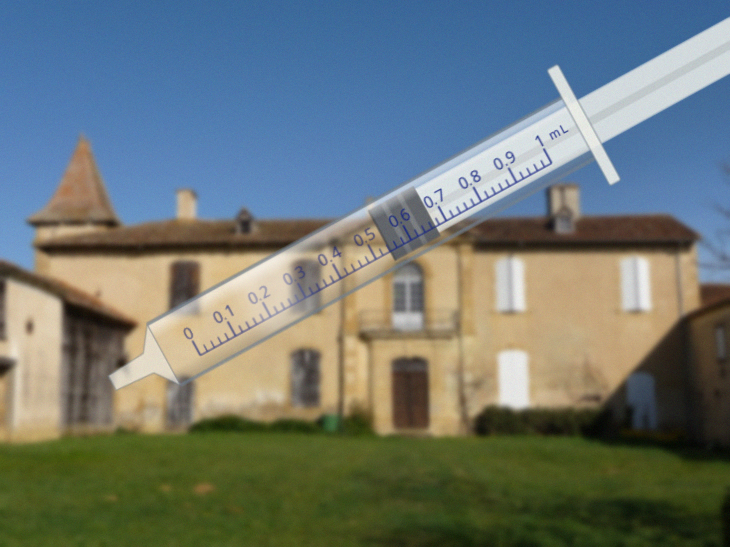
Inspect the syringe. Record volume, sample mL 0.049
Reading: mL 0.54
